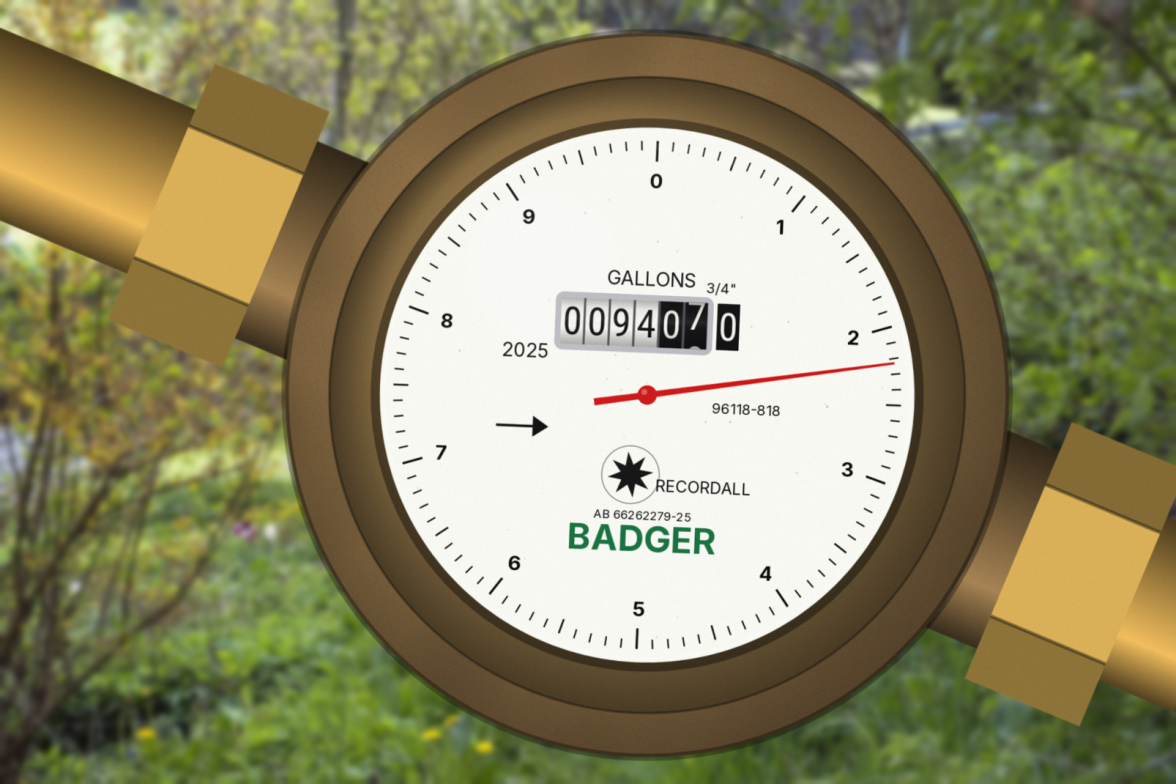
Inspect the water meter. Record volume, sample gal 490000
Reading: gal 94072.2
